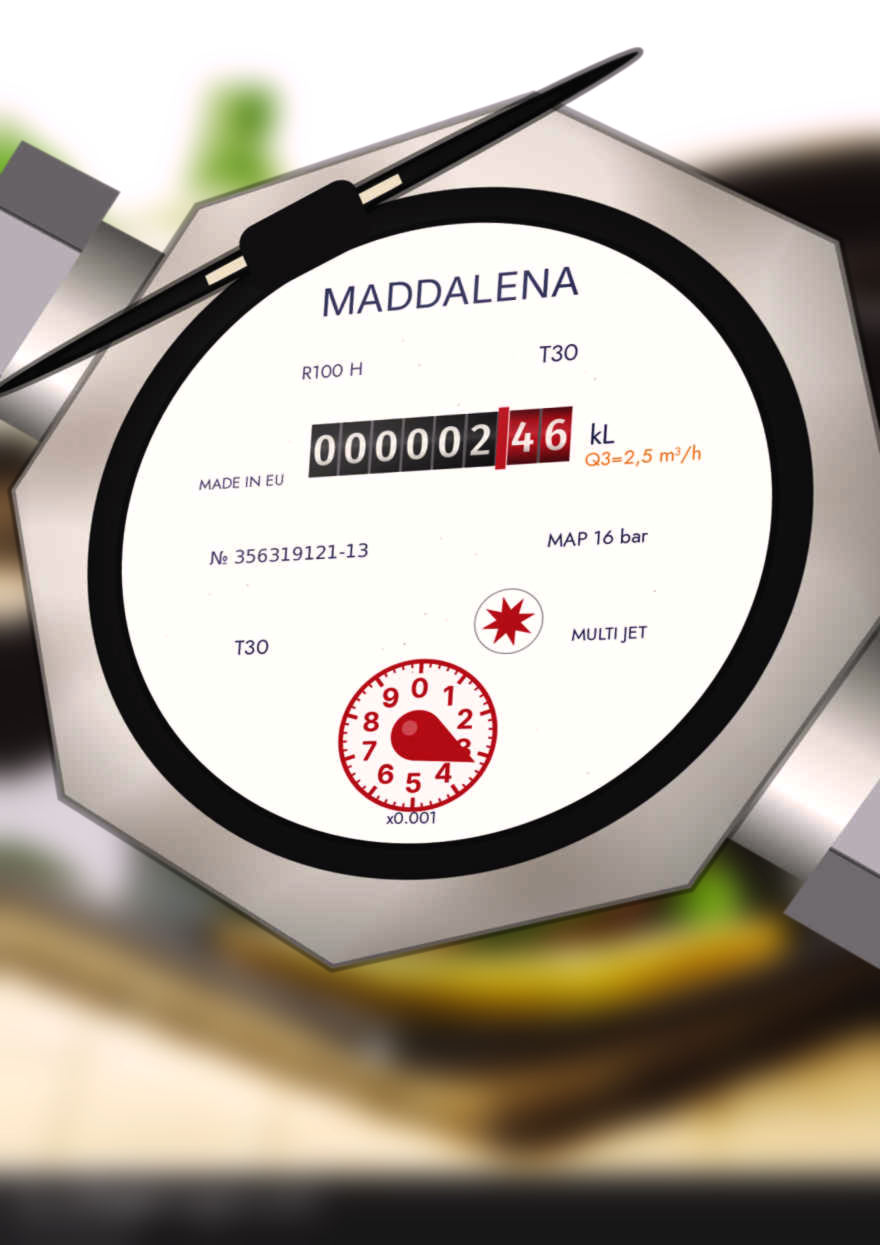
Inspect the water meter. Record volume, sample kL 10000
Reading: kL 2.463
